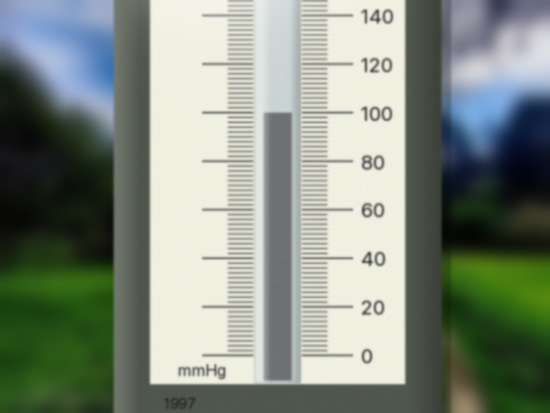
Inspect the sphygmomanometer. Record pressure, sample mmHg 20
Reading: mmHg 100
